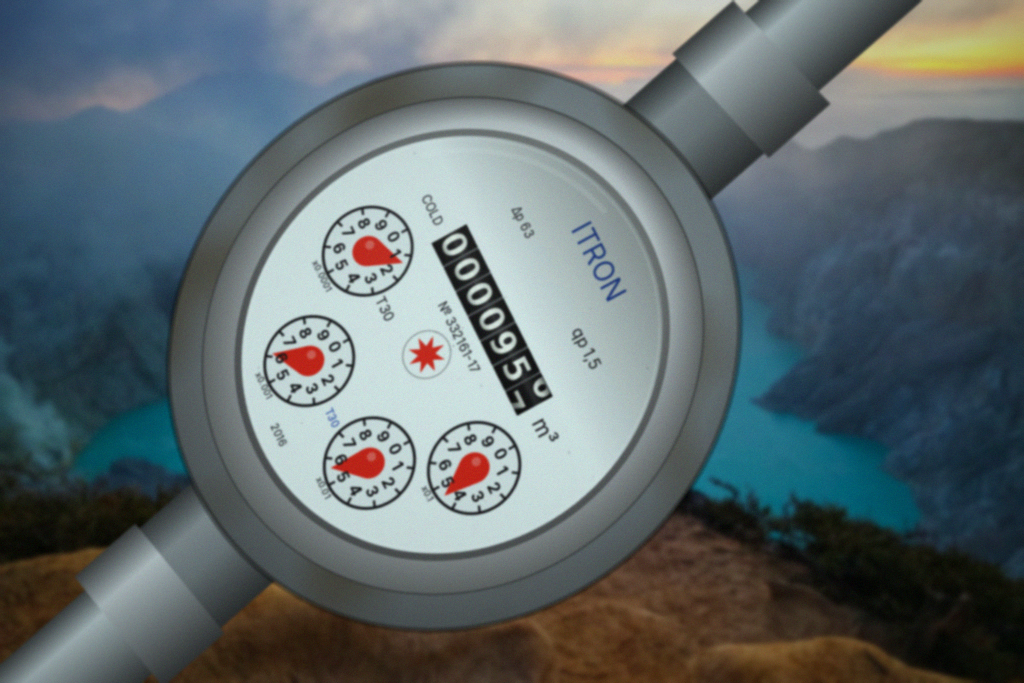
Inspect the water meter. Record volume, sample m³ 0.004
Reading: m³ 956.4561
